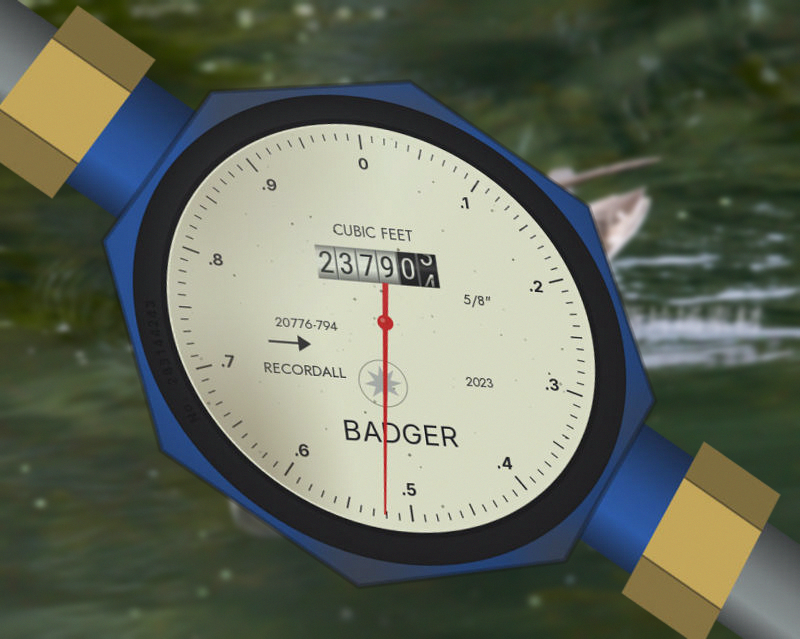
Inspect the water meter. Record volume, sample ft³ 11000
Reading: ft³ 237903.52
